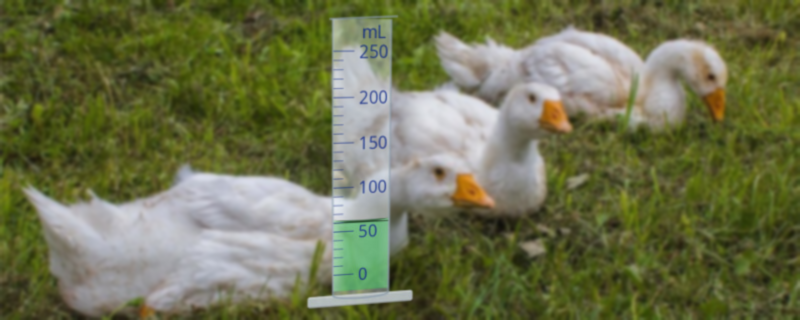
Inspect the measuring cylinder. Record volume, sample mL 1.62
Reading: mL 60
